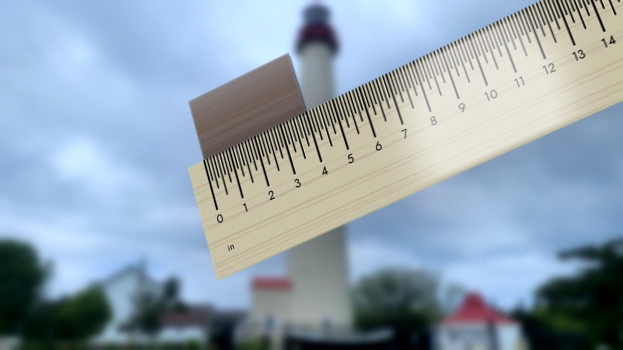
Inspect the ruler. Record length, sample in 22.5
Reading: in 4
